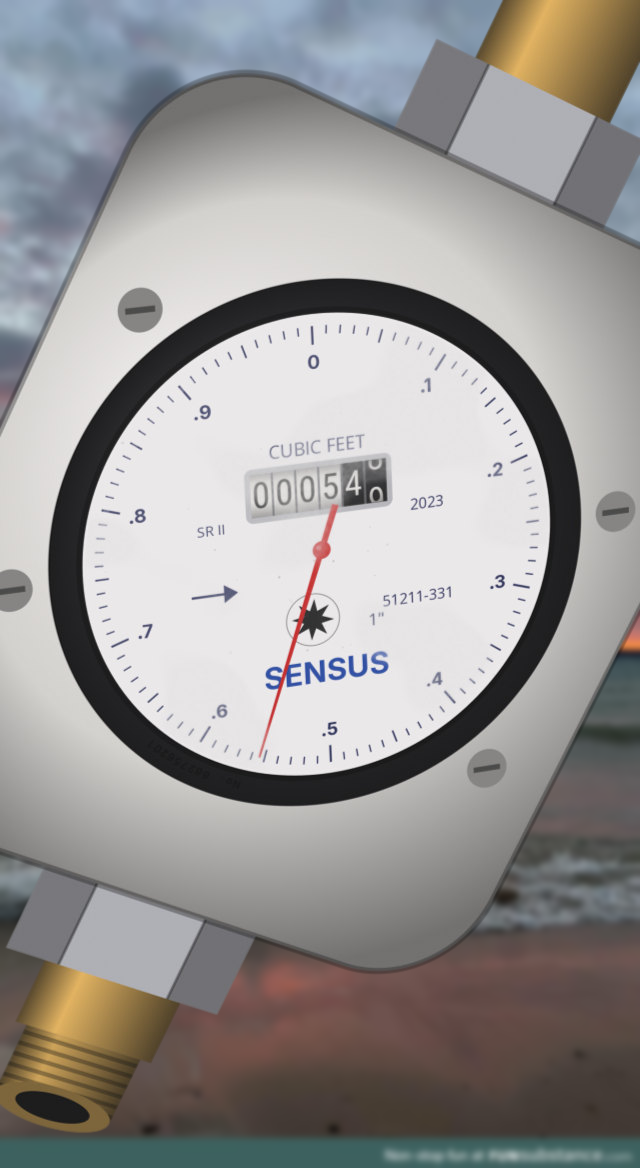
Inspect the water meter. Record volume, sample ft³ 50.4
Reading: ft³ 548.55
